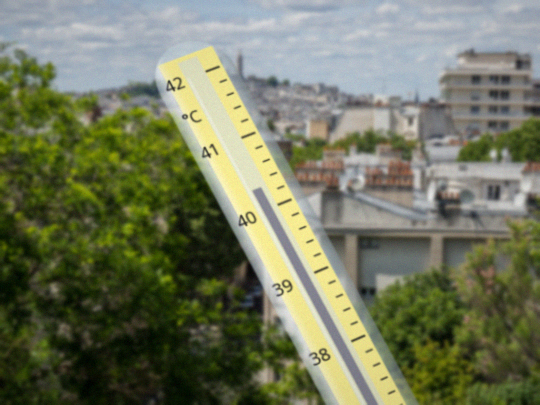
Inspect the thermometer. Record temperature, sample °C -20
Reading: °C 40.3
